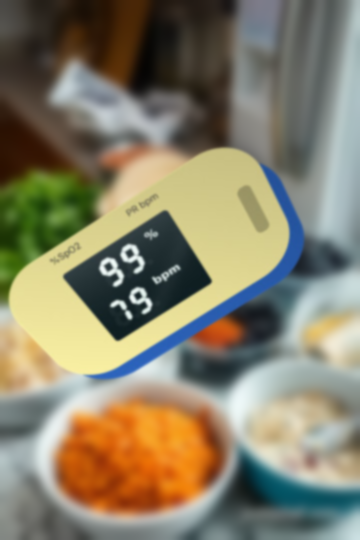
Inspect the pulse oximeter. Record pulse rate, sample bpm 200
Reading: bpm 79
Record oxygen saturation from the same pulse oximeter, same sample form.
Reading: % 99
